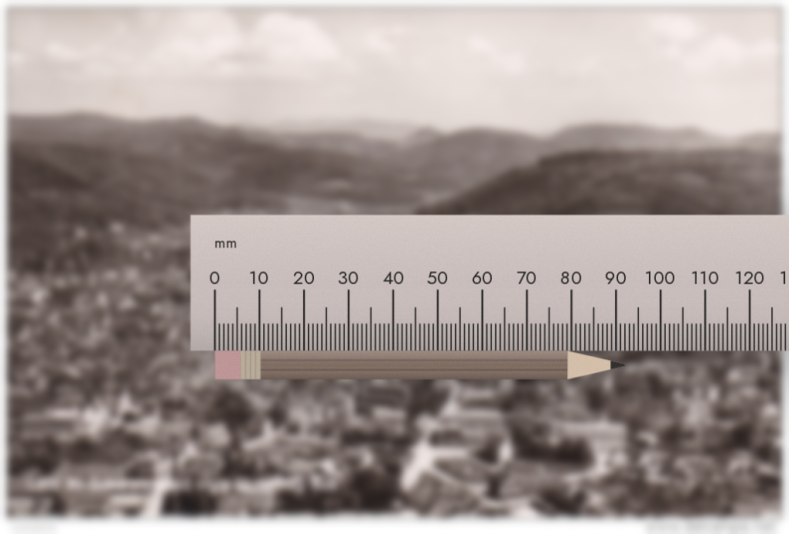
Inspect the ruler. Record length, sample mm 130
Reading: mm 92
